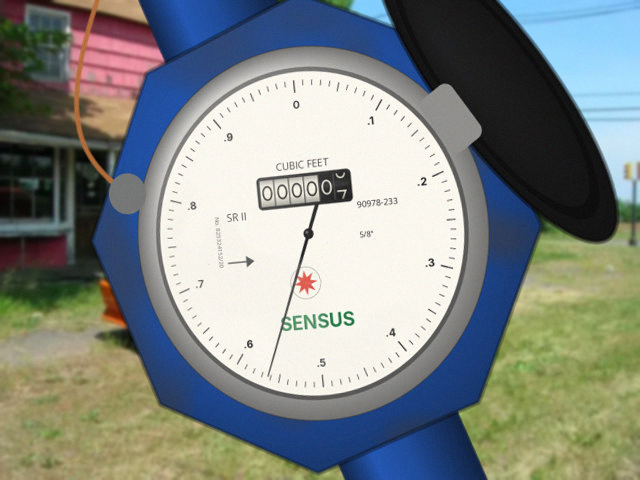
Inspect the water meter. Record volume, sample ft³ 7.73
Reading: ft³ 6.56
